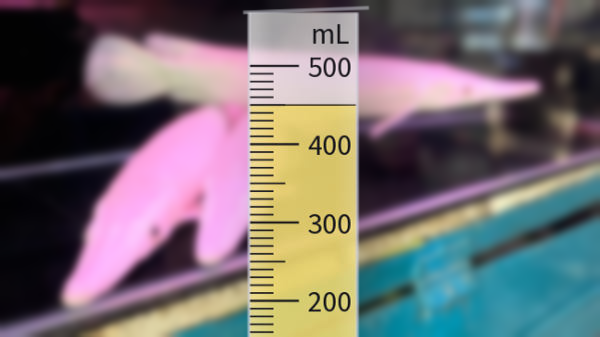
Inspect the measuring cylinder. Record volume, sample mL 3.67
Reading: mL 450
